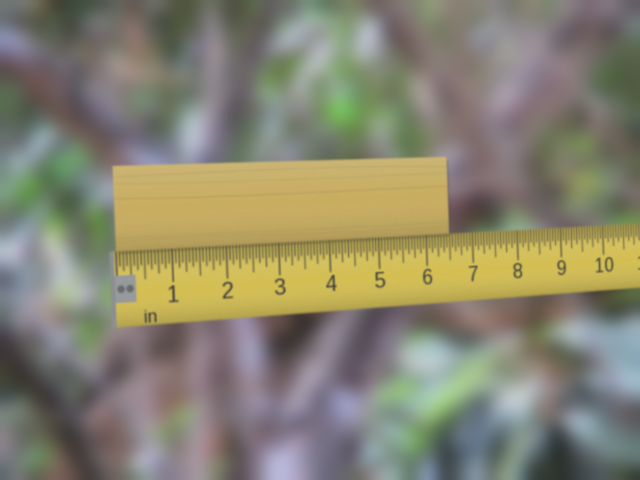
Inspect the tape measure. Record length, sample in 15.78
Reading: in 6.5
